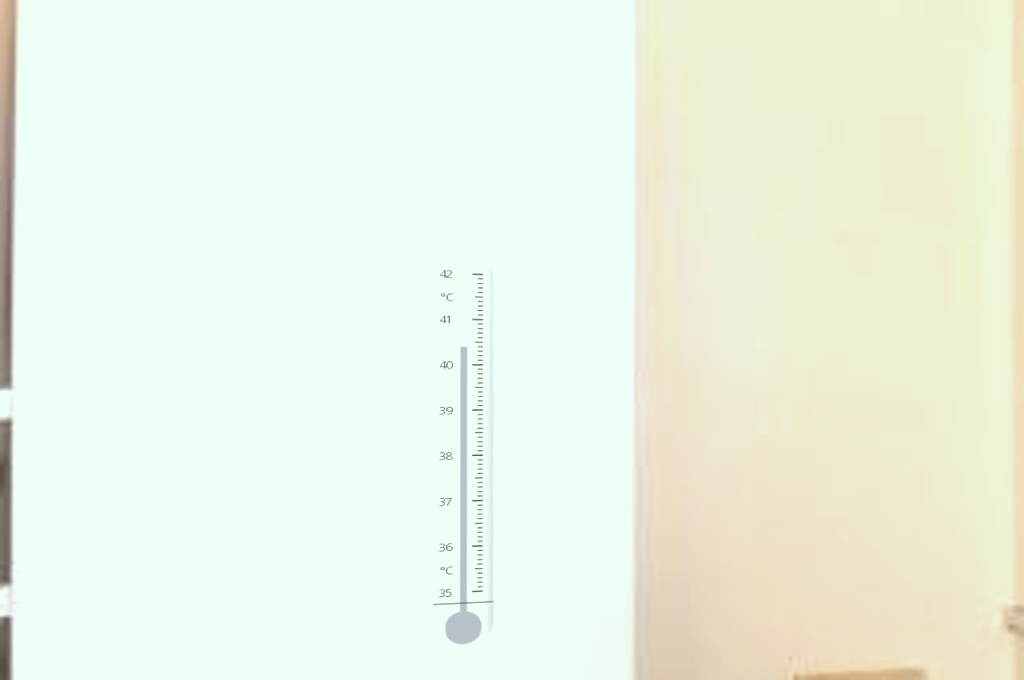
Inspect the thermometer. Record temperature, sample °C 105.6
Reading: °C 40.4
